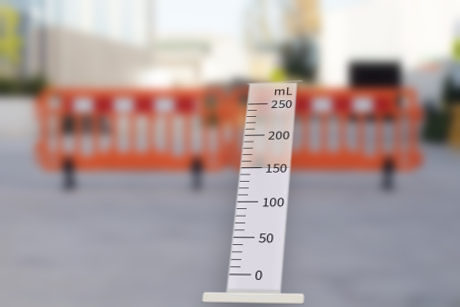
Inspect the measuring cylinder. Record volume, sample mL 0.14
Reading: mL 150
